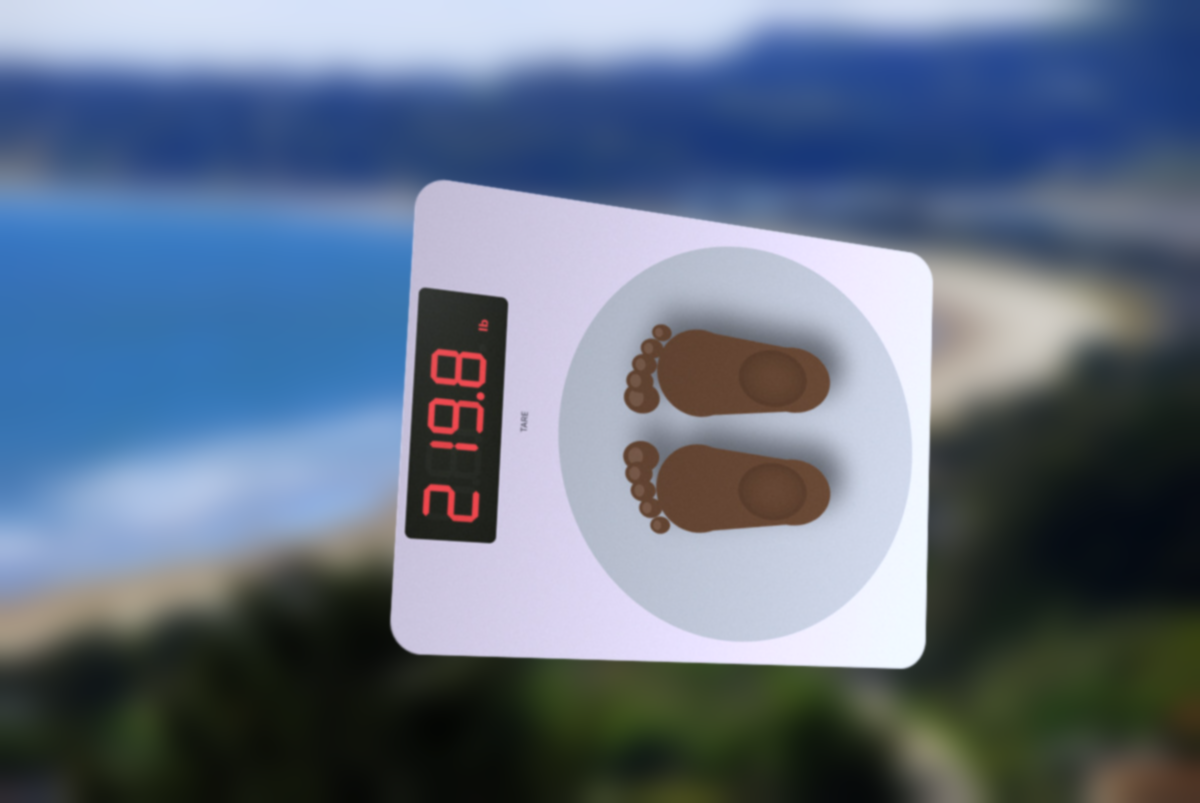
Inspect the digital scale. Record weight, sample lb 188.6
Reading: lb 219.8
